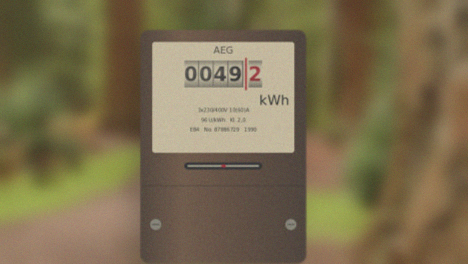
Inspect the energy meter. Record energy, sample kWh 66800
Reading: kWh 49.2
